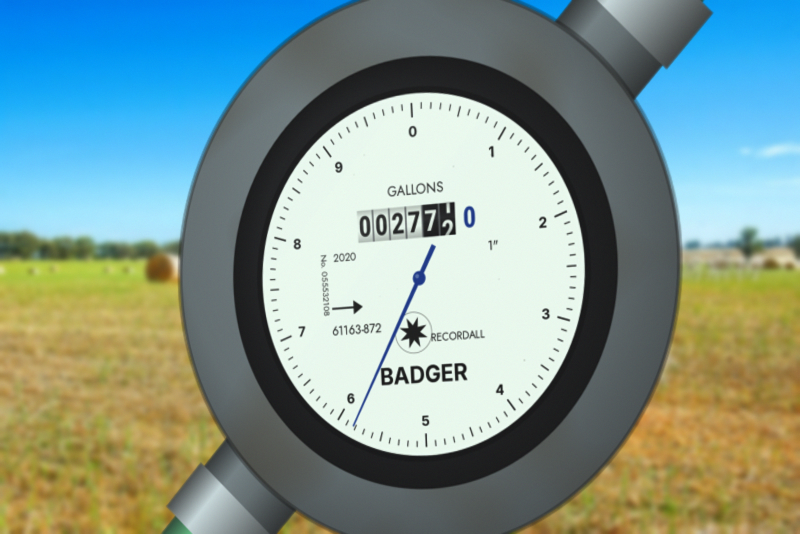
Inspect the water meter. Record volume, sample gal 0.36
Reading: gal 27715.8
